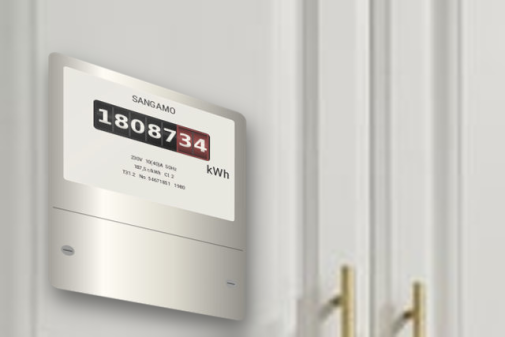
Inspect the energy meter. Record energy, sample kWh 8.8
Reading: kWh 18087.34
